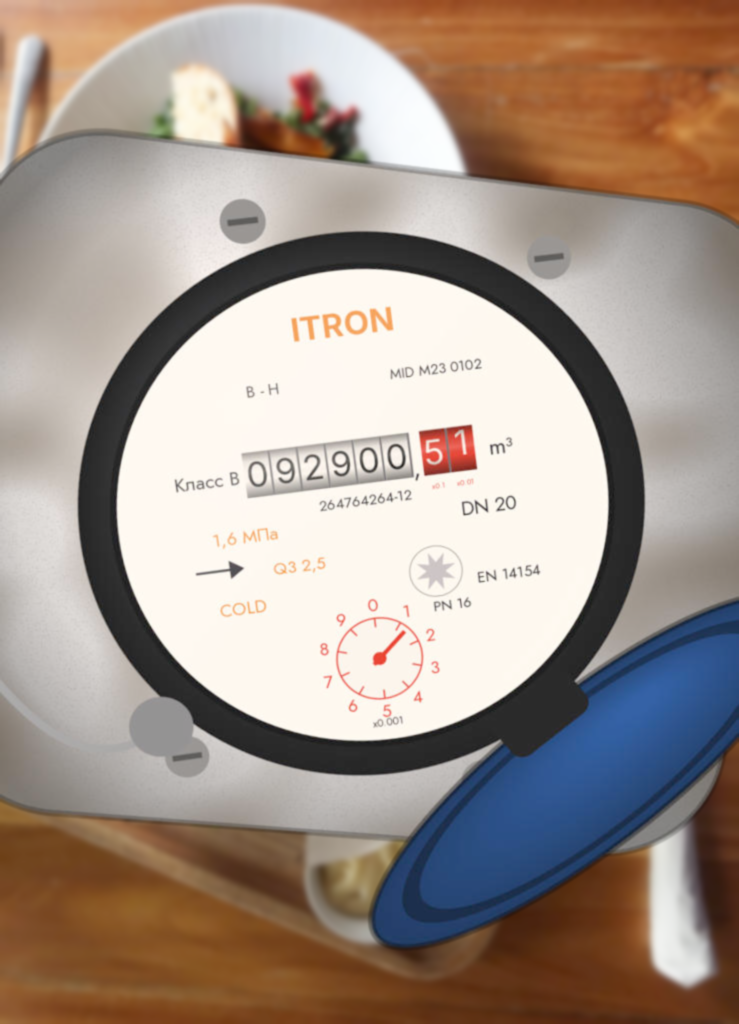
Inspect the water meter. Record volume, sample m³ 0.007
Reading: m³ 92900.511
